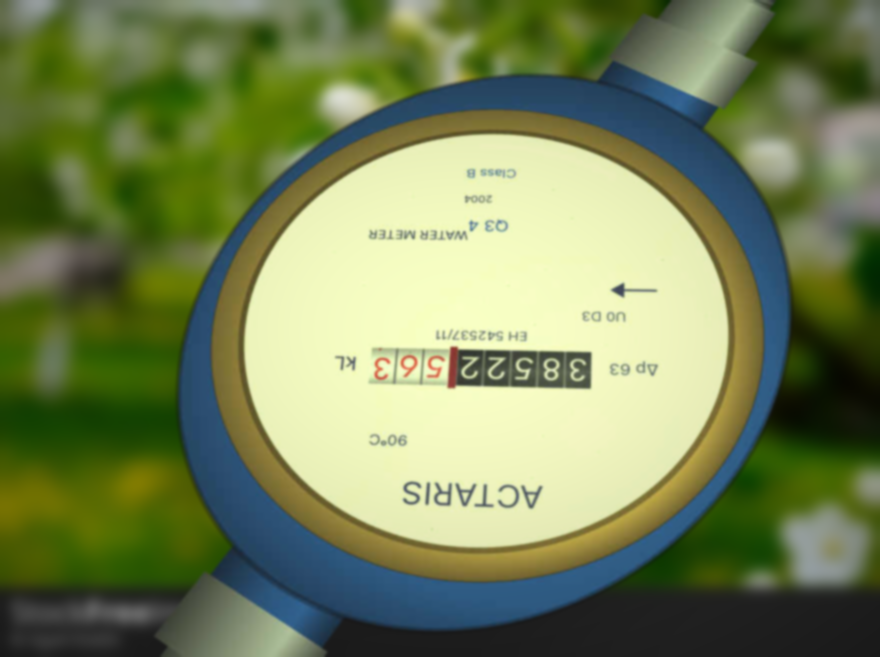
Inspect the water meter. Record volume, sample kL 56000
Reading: kL 38522.563
